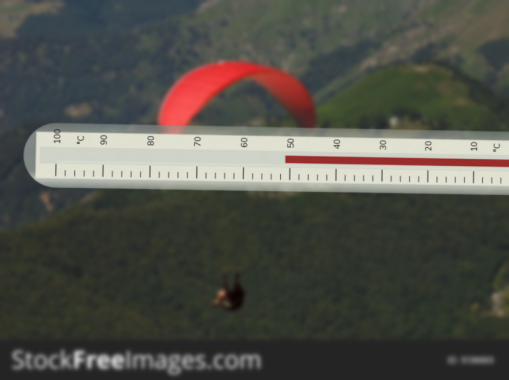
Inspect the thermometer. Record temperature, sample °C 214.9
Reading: °C 51
